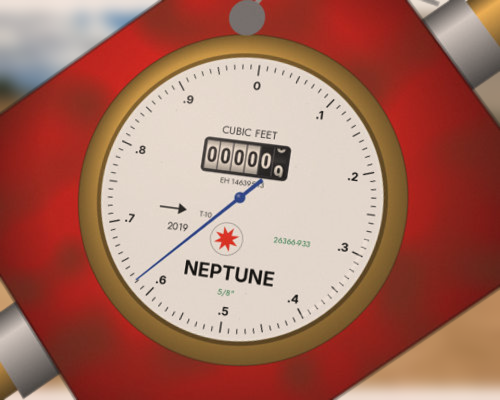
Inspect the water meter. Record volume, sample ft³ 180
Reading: ft³ 8.62
